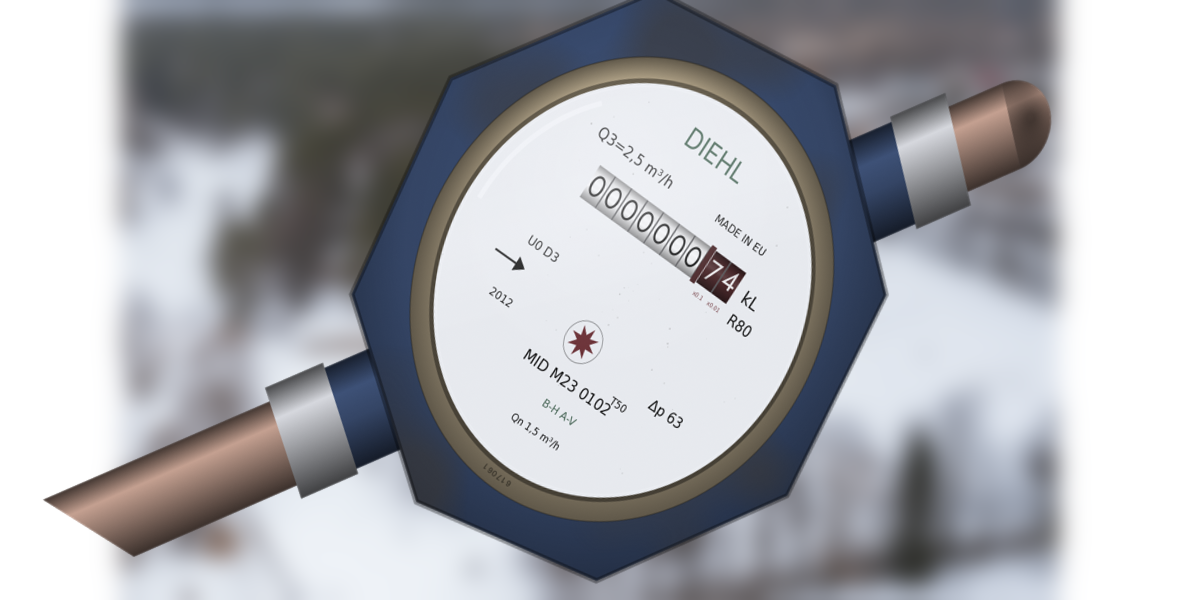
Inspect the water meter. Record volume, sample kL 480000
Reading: kL 0.74
